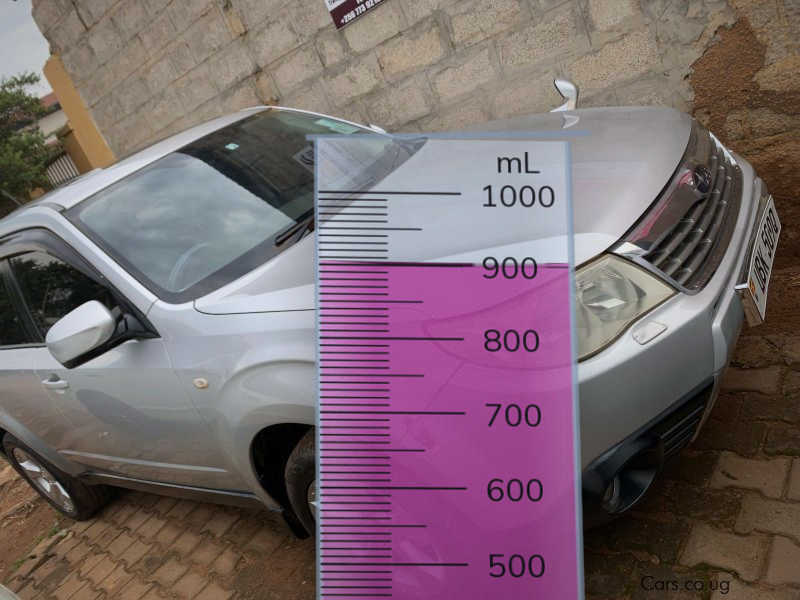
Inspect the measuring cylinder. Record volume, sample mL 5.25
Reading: mL 900
